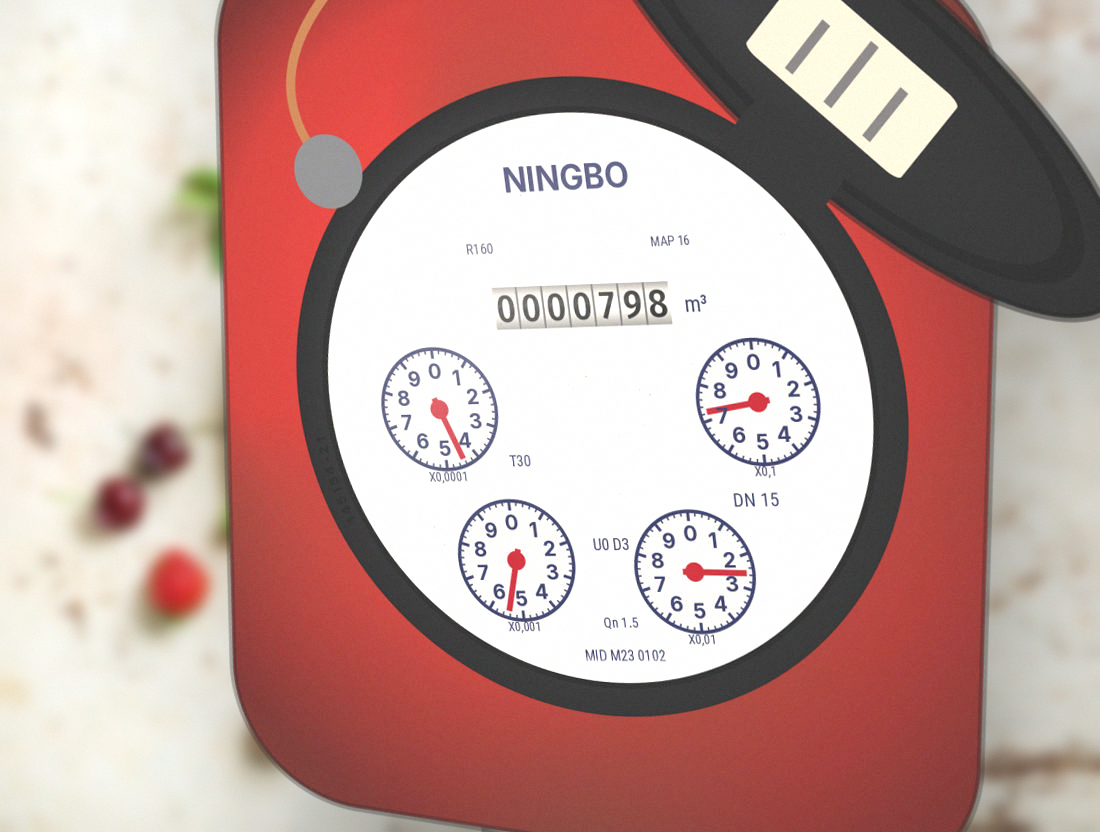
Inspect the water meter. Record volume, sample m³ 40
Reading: m³ 798.7254
